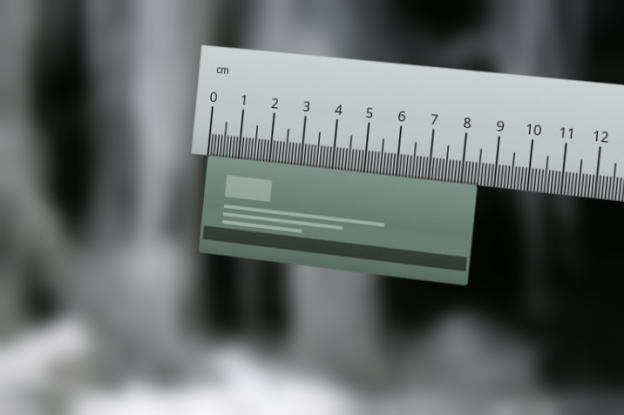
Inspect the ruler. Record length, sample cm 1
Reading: cm 8.5
